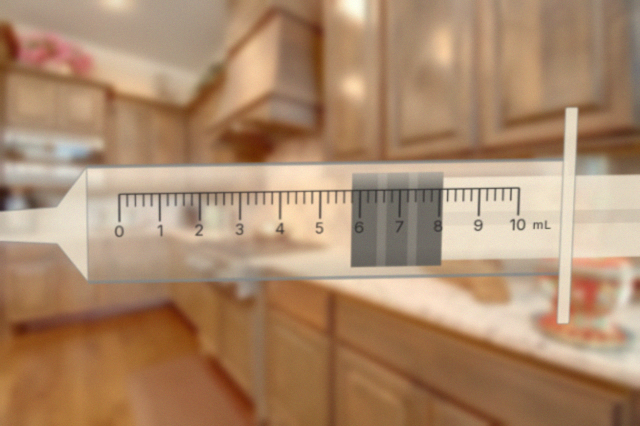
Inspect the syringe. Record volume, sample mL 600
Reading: mL 5.8
